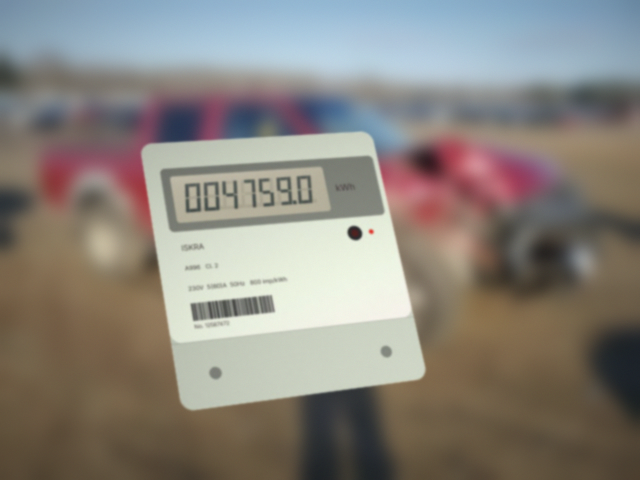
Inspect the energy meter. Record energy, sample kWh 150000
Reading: kWh 4759.0
